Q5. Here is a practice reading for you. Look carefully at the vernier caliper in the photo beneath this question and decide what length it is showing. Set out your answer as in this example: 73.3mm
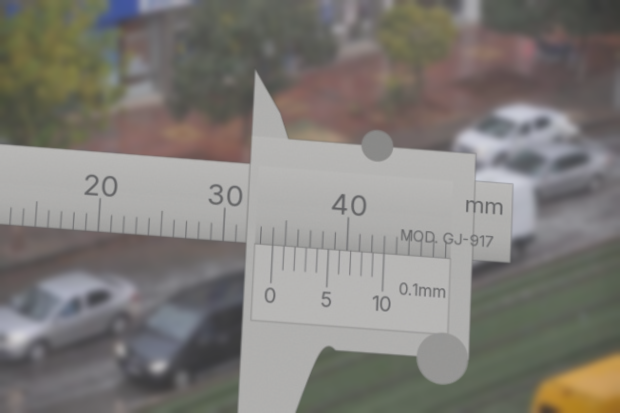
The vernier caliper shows 34.0mm
